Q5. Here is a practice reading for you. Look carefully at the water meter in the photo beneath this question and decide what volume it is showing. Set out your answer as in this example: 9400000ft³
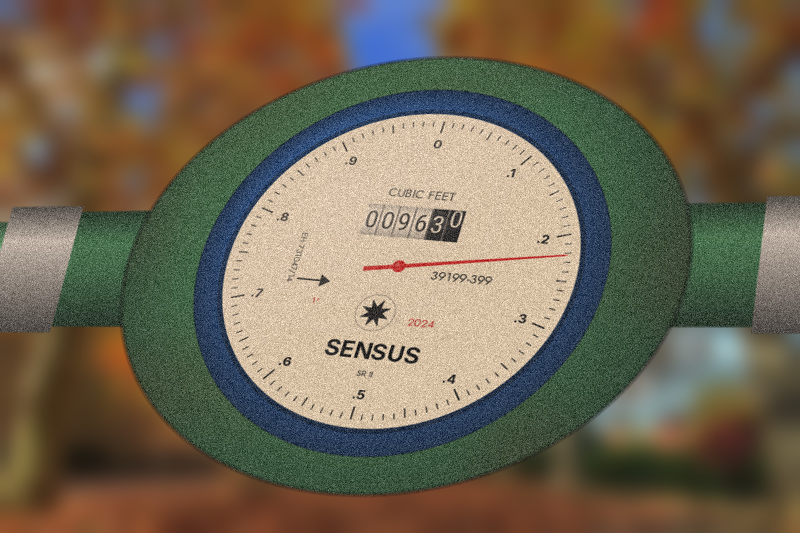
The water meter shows 9630.22ft³
